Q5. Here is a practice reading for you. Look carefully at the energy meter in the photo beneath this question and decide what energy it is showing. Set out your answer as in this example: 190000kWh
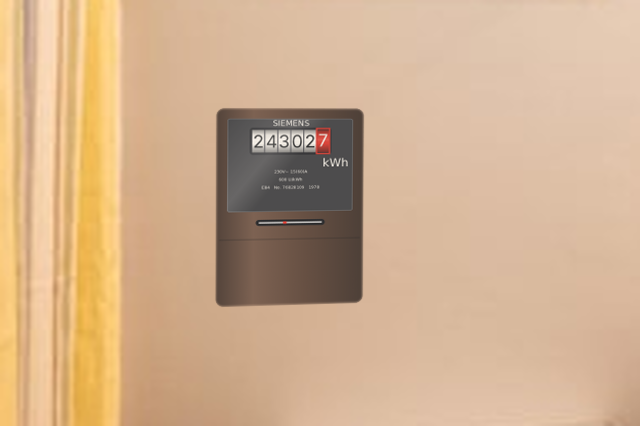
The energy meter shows 24302.7kWh
